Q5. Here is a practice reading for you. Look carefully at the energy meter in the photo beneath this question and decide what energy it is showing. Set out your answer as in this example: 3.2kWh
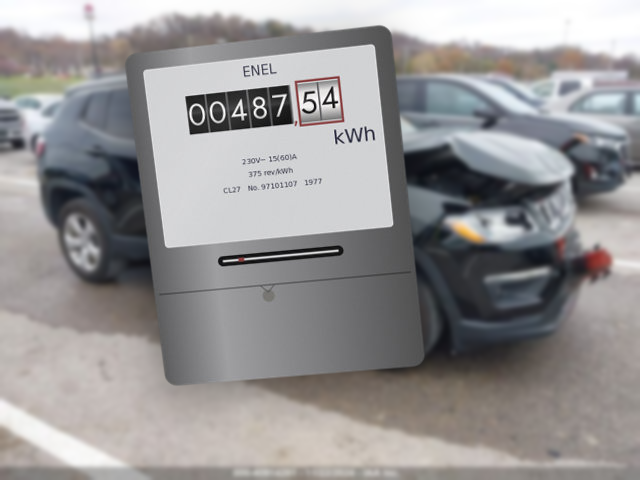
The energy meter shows 487.54kWh
